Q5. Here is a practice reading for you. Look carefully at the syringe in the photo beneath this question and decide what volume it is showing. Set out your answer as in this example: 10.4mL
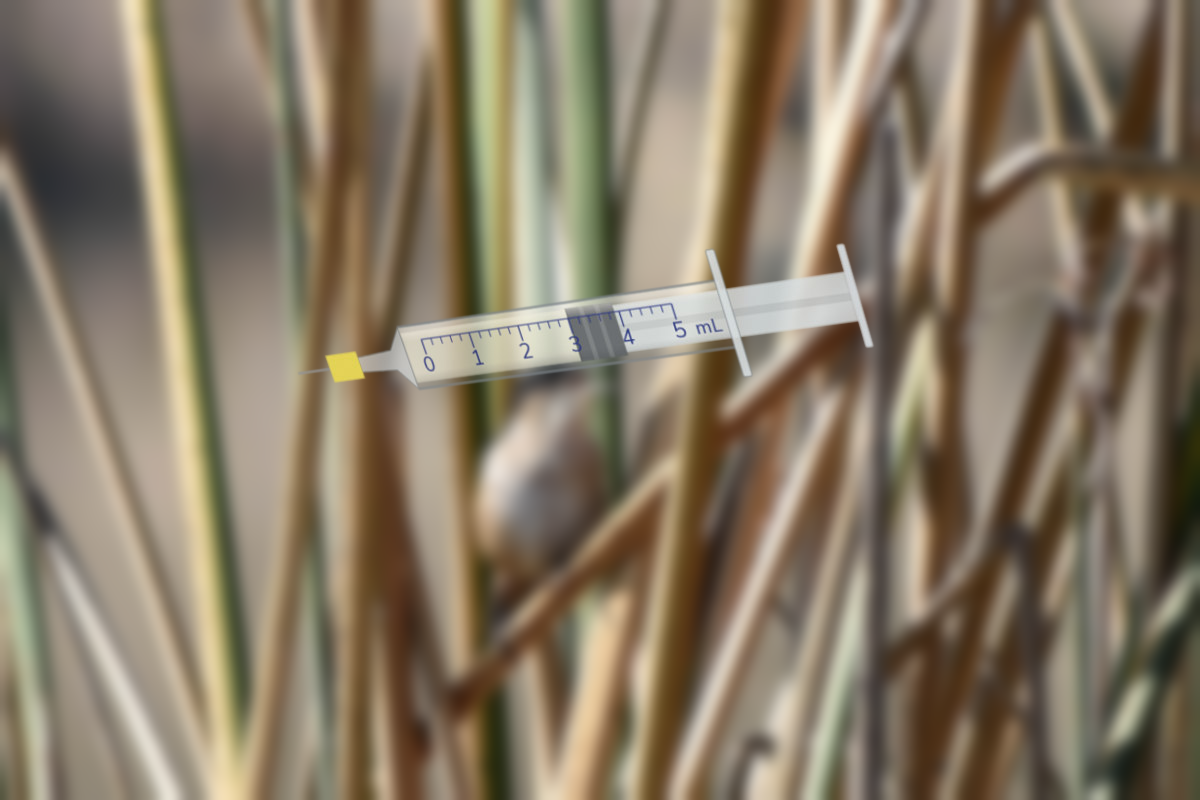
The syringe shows 3mL
